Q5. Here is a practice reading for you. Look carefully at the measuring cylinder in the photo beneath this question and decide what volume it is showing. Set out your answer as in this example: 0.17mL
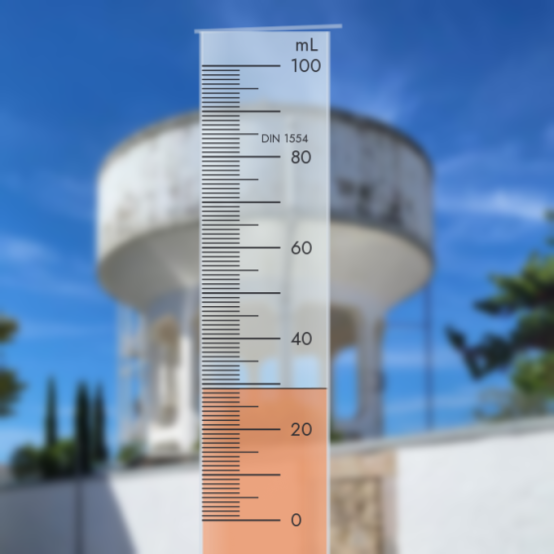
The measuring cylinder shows 29mL
